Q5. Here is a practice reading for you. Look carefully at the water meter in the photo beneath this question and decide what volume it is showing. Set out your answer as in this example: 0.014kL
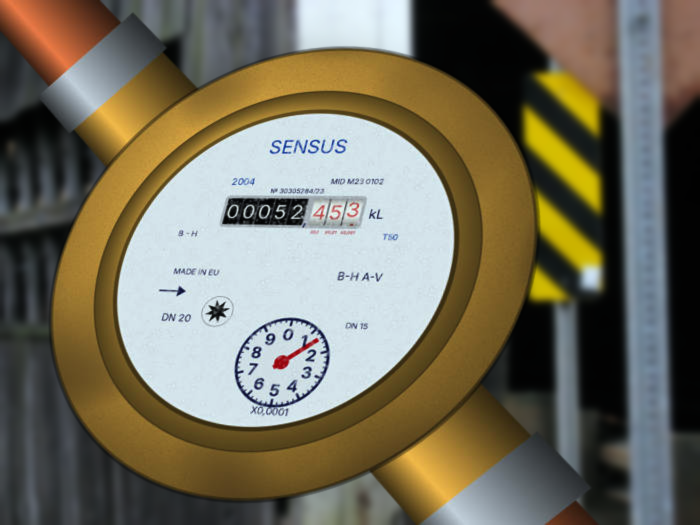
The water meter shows 52.4531kL
